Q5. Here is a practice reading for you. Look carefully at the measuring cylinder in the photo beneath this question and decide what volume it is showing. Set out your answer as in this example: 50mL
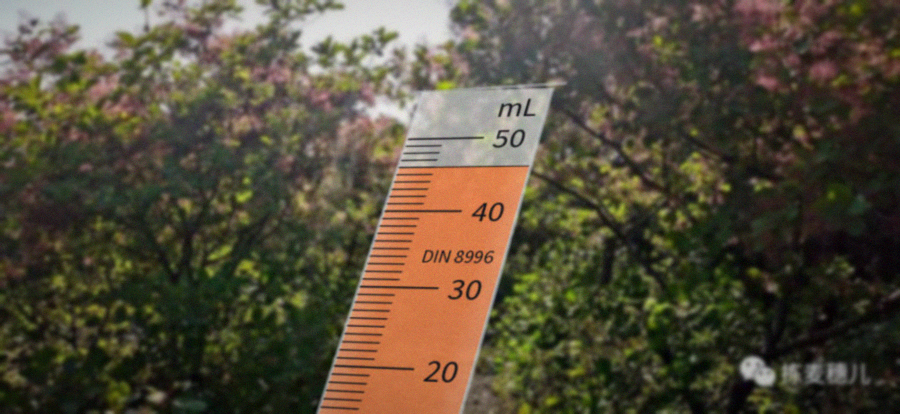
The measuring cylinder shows 46mL
